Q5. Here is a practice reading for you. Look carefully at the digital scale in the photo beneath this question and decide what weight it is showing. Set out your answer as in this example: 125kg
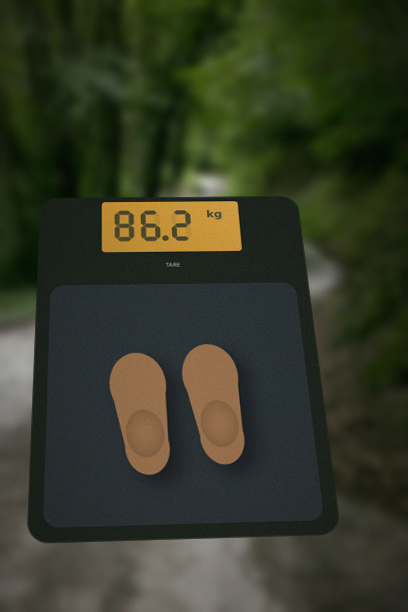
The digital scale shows 86.2kg
